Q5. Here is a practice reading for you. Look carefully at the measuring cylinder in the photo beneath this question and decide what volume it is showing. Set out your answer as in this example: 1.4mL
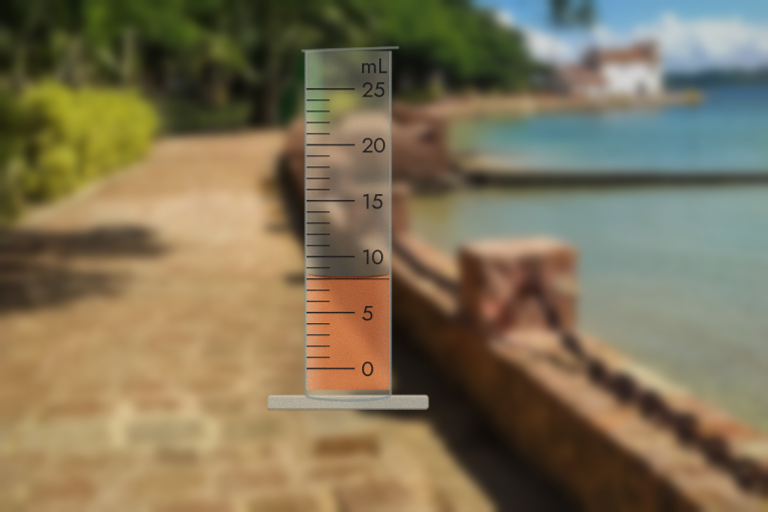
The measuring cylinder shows 8mL
